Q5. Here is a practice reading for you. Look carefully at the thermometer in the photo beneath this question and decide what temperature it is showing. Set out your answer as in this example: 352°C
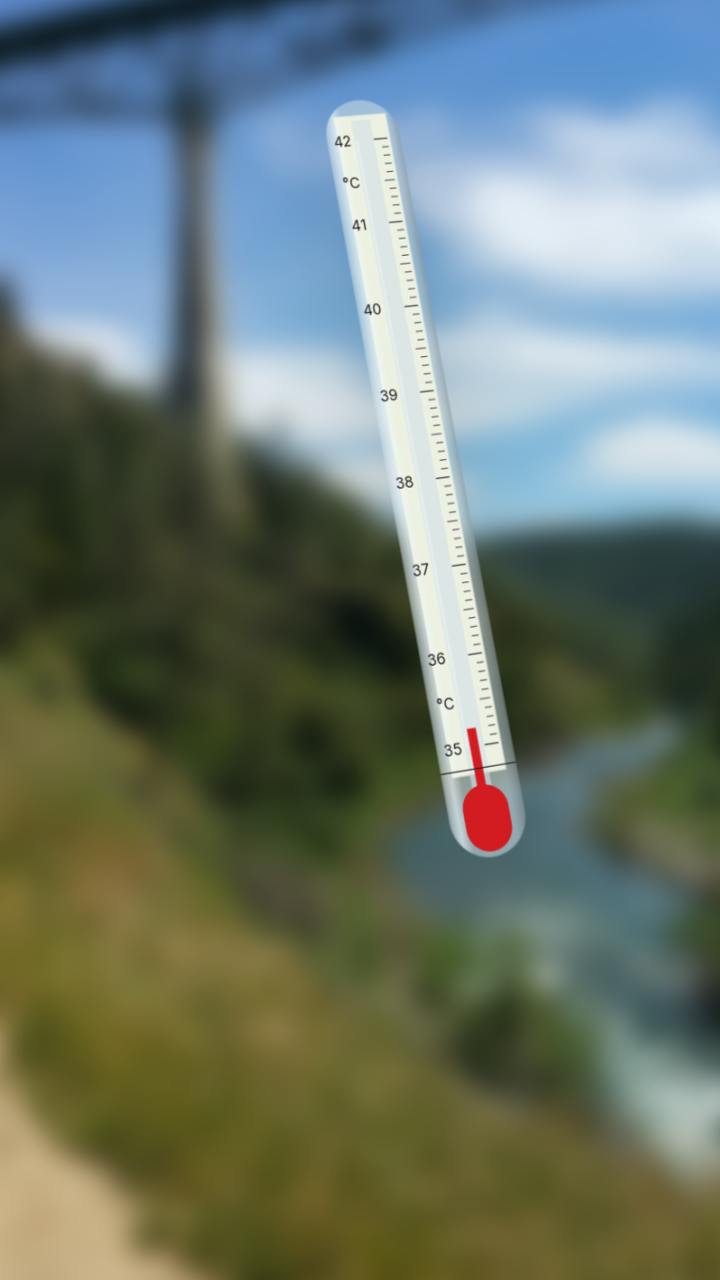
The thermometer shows 35.2°C
